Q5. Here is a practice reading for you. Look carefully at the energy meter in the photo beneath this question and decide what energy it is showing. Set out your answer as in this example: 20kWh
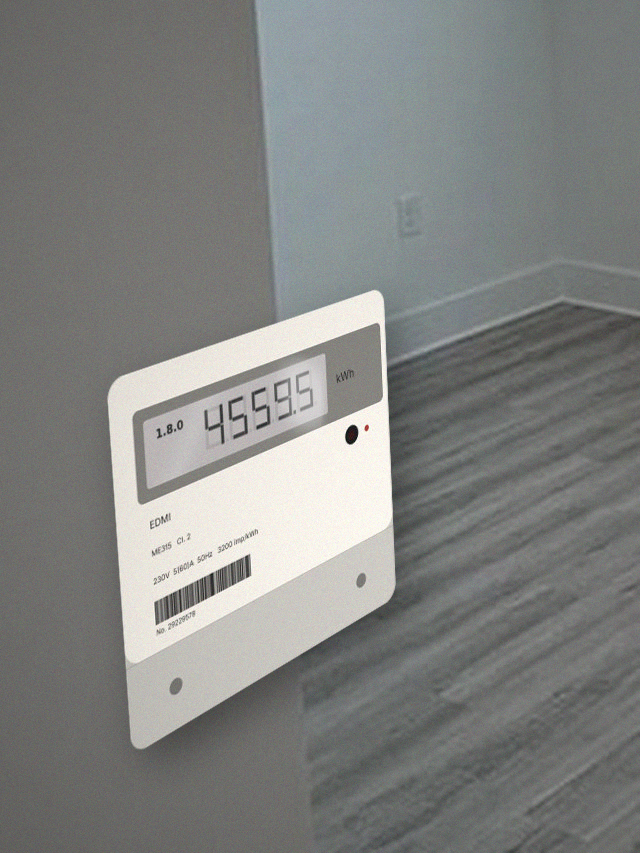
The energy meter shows 4559.5kWh
